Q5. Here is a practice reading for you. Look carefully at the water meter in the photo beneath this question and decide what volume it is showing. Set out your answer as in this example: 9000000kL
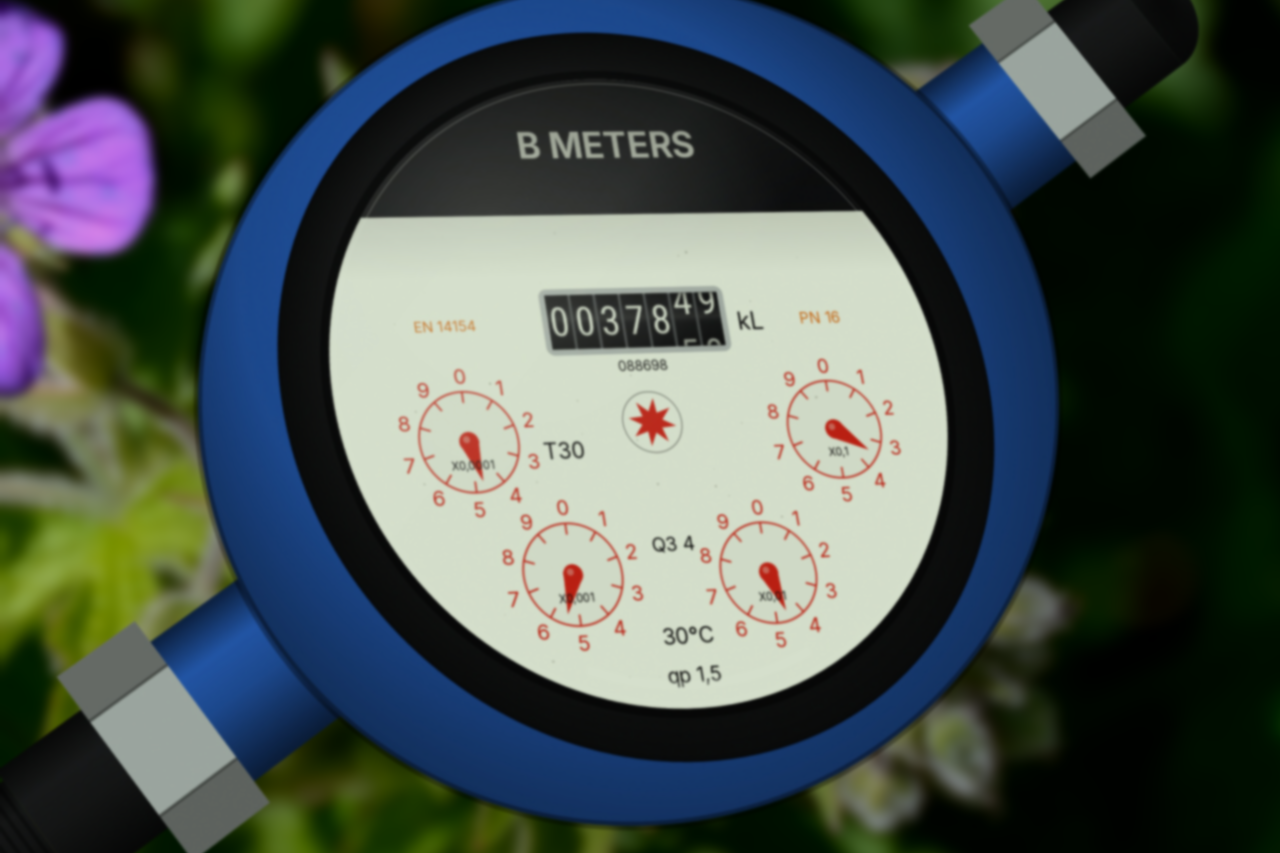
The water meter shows 37849.3454kL
